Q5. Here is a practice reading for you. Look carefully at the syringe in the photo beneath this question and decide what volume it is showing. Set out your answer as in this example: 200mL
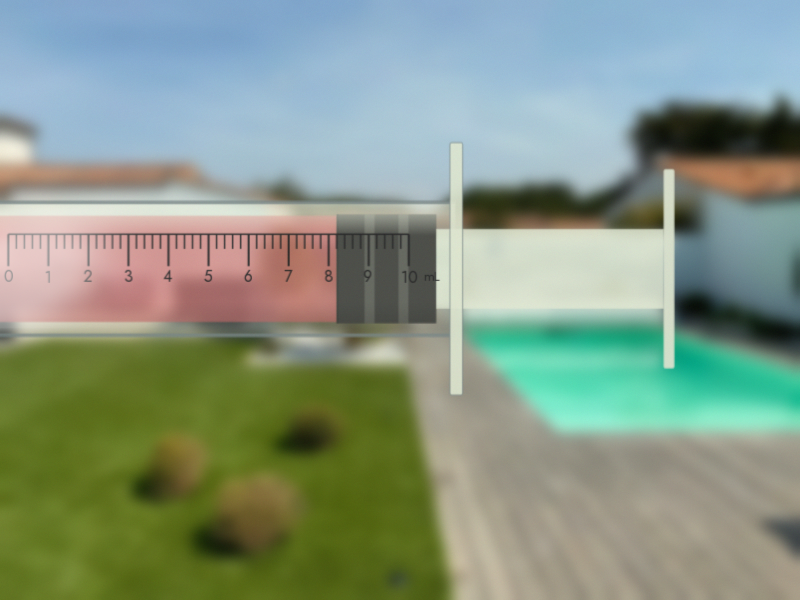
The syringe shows 8.2mL
